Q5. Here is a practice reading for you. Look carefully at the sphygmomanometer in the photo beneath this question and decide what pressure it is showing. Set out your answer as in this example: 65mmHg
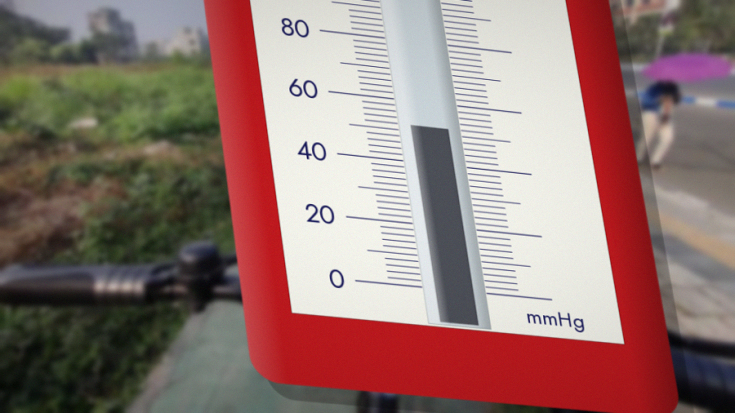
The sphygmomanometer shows 52mmHg
